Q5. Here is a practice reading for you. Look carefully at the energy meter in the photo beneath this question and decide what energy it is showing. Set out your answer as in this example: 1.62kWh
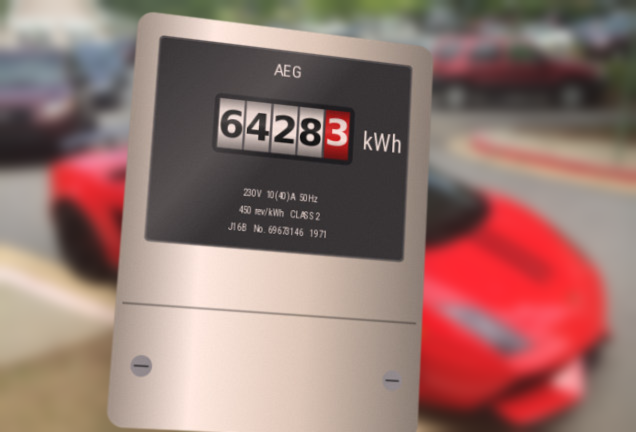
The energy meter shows 6428.3kWh
